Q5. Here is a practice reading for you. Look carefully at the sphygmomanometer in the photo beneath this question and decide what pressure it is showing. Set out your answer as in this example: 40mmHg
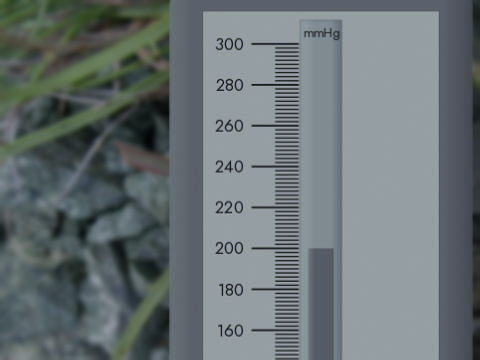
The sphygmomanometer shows 200mmHg
